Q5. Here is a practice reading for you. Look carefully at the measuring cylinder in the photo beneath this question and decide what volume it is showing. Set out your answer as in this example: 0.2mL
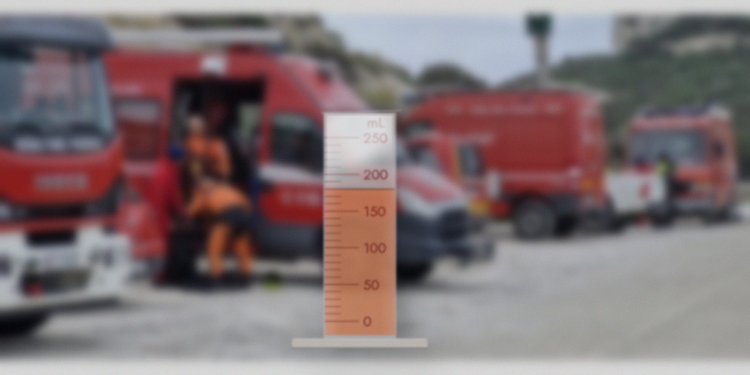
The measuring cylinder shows 180mL
